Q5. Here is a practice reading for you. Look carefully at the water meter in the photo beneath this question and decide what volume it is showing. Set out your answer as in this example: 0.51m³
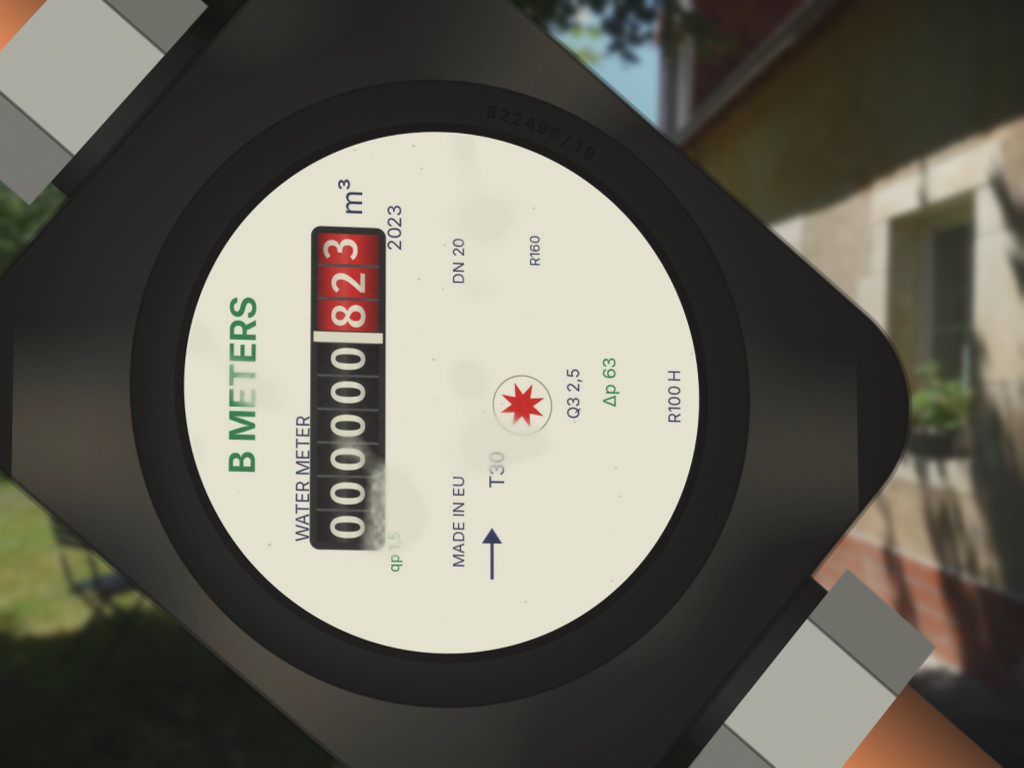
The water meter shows 0.823m³
